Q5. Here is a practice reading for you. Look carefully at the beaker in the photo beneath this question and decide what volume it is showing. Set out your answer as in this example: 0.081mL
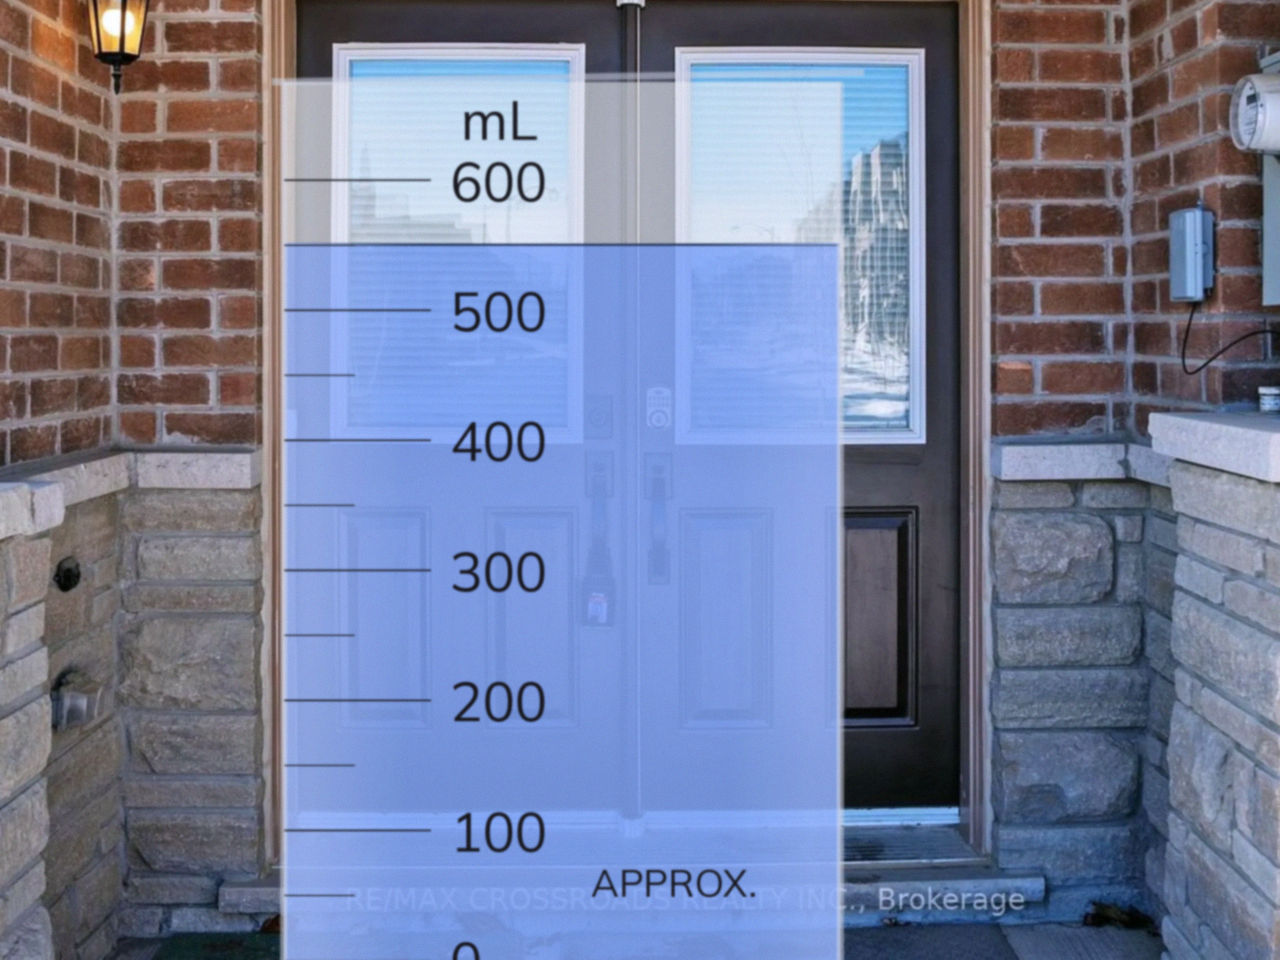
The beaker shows 550mL
